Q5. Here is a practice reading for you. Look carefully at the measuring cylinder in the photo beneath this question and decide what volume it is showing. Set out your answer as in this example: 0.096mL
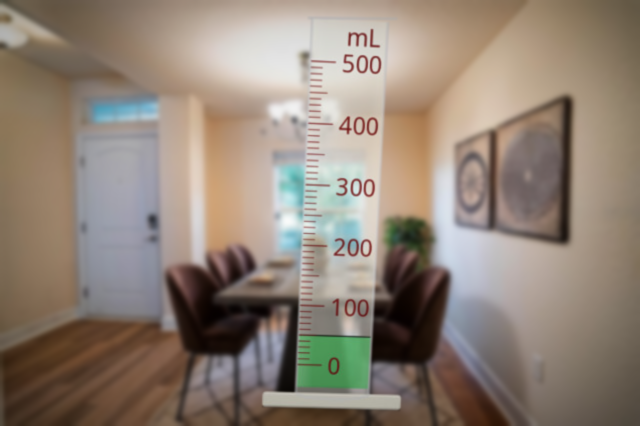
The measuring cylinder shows 50mL
